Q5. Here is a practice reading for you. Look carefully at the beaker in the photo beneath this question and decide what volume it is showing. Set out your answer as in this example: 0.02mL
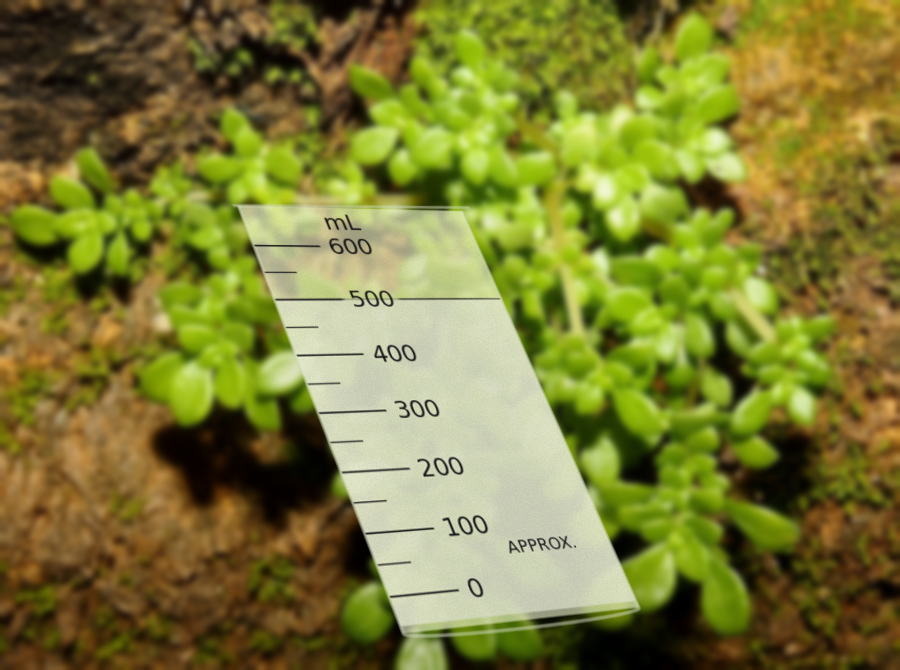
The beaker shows 500mL
